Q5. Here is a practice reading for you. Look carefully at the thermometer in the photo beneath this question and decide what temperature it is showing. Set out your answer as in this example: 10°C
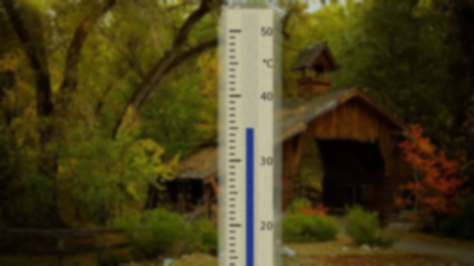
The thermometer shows 35°C
